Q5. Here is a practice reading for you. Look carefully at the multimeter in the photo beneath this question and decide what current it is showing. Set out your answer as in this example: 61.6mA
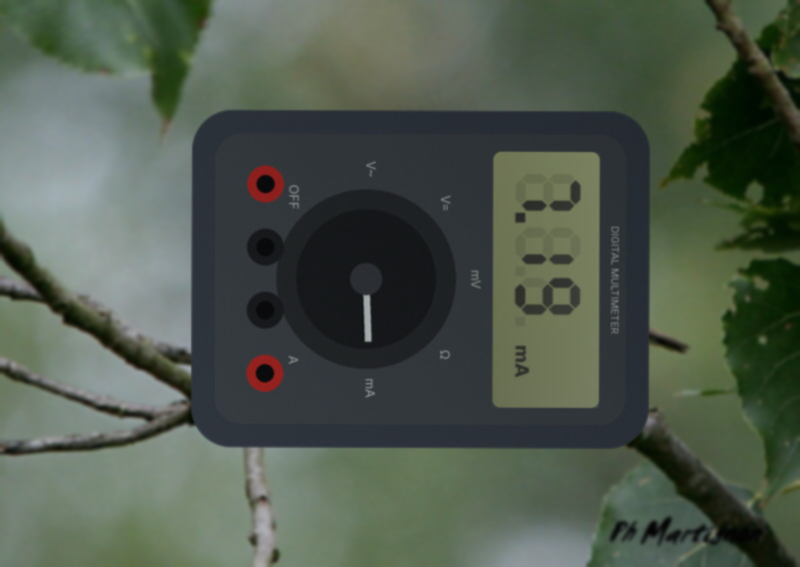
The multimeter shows 7.19mA
